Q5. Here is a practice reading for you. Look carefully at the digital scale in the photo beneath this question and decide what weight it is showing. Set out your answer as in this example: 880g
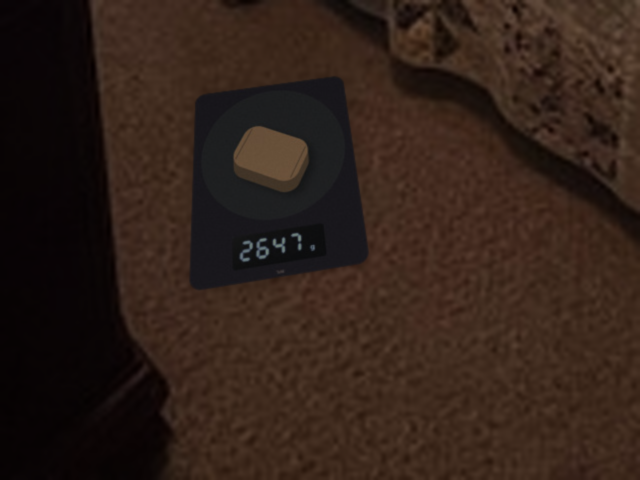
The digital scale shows 2647g
